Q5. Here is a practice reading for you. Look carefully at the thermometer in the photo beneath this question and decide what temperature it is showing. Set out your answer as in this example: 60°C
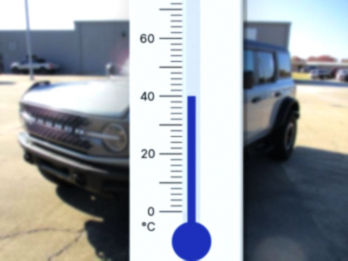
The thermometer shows 40°C
